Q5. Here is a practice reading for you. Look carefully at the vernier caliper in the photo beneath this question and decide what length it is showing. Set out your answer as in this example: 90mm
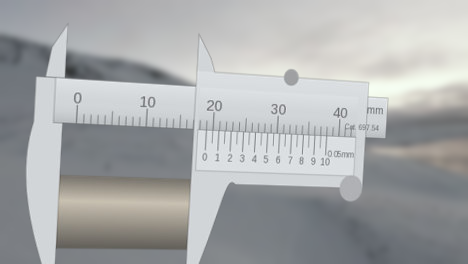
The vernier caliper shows 19.0mm
